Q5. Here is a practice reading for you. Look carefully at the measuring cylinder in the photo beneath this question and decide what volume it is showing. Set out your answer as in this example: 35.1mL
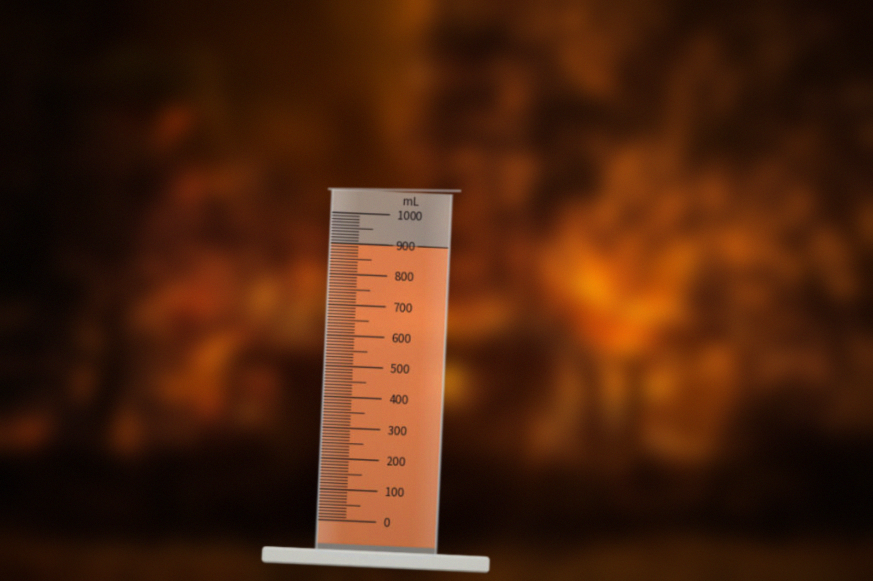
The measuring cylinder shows 900mL
